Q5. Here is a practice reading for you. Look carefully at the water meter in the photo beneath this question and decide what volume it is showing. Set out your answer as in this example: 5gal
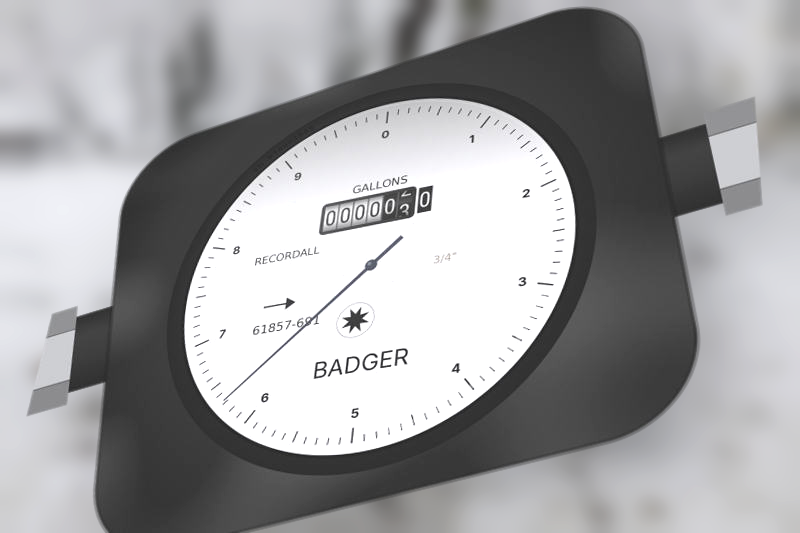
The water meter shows 26.3gal
